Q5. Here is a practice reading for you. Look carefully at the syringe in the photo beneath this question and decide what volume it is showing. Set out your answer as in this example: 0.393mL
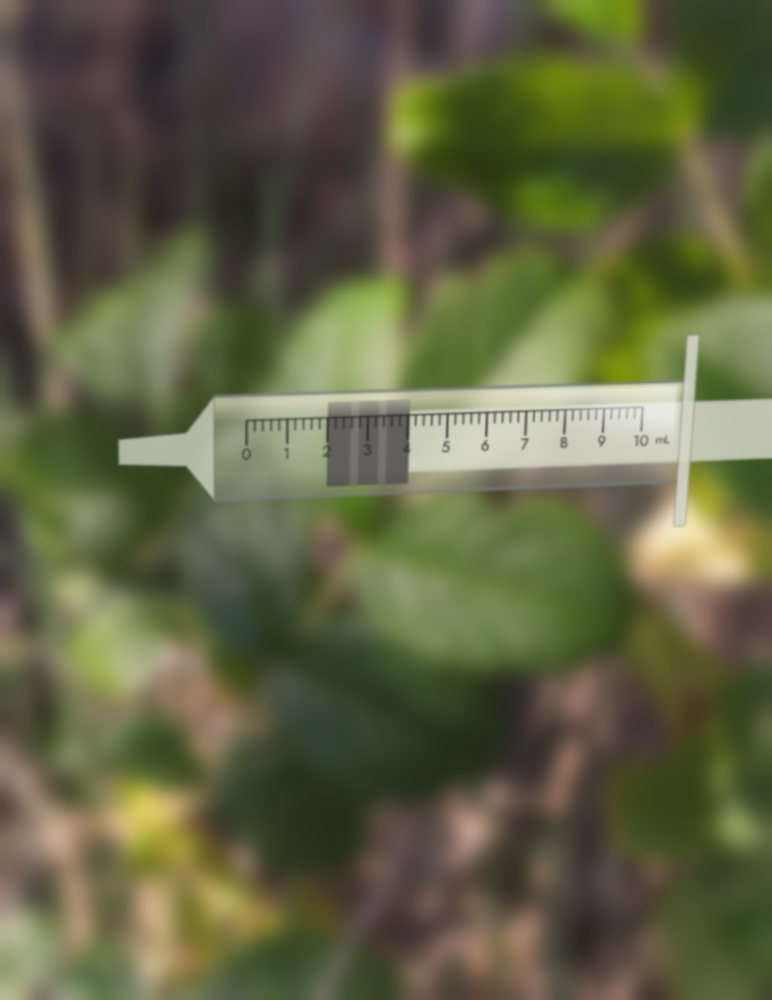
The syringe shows 2mL
